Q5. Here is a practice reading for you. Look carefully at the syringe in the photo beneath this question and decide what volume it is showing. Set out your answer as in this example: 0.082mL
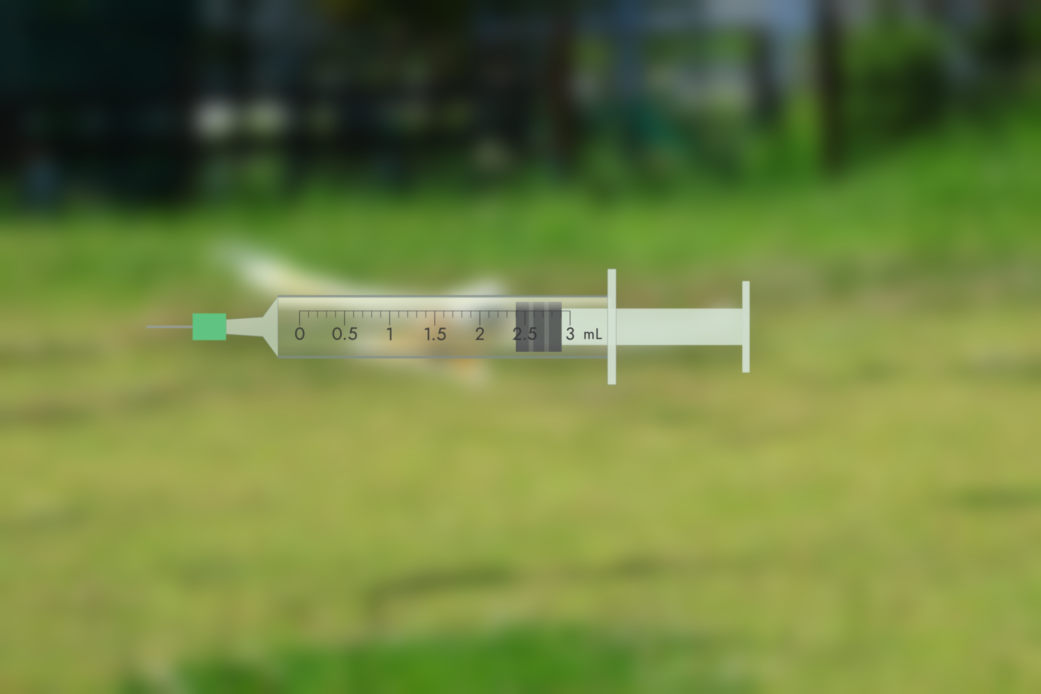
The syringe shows 2.4mL
